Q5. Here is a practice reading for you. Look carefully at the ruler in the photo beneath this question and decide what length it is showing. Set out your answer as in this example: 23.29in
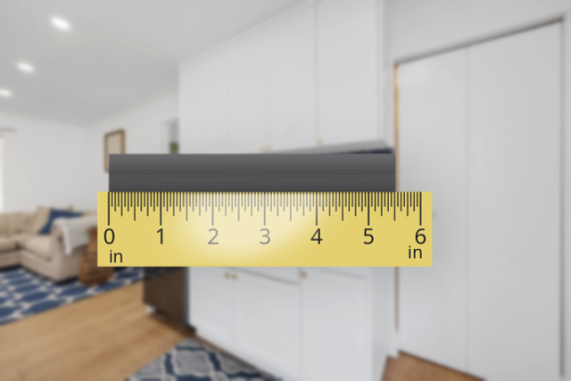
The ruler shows 5.5in
